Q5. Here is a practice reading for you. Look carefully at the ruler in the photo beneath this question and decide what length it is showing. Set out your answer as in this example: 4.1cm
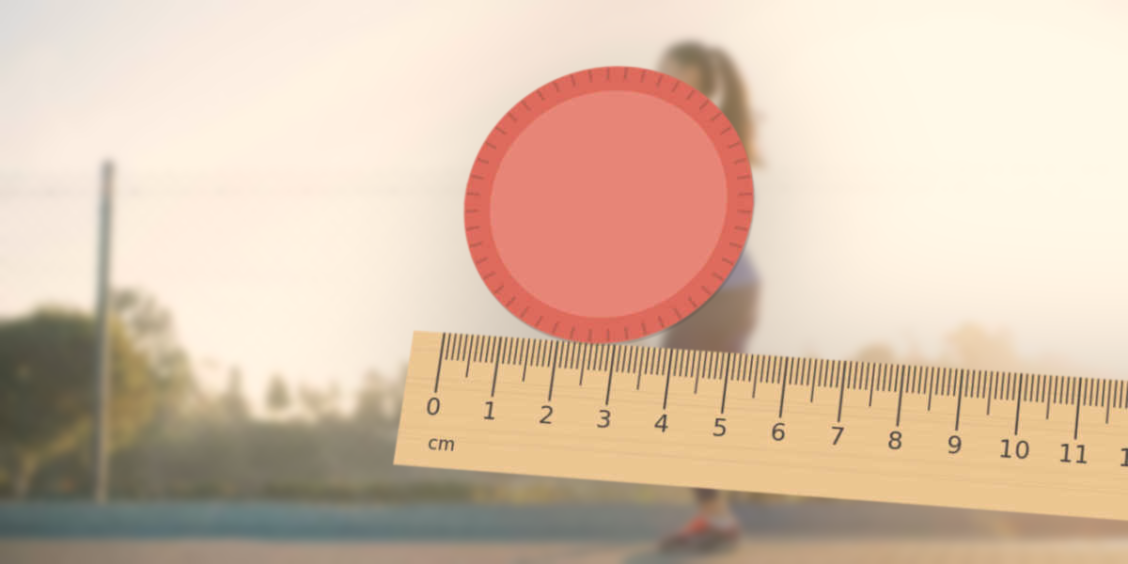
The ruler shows 5.1cm
